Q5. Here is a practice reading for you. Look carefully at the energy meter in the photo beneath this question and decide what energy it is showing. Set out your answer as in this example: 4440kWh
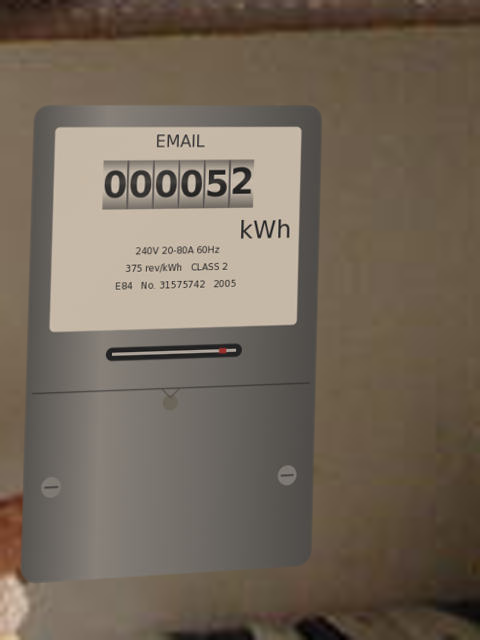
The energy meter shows 52kWh
